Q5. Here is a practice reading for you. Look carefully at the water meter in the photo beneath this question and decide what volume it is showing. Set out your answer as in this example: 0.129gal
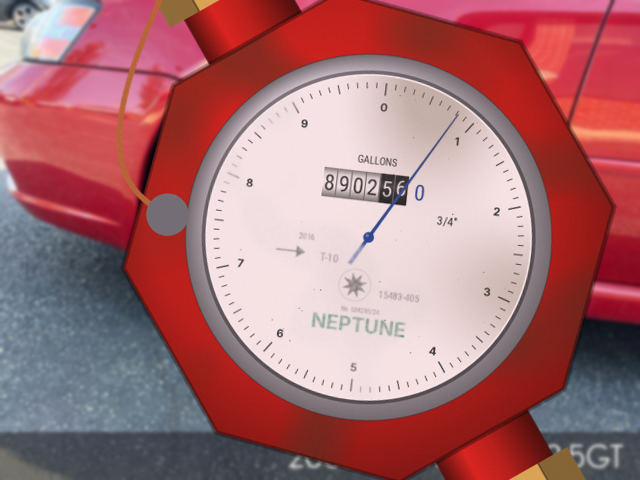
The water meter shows 8902560.8gal
